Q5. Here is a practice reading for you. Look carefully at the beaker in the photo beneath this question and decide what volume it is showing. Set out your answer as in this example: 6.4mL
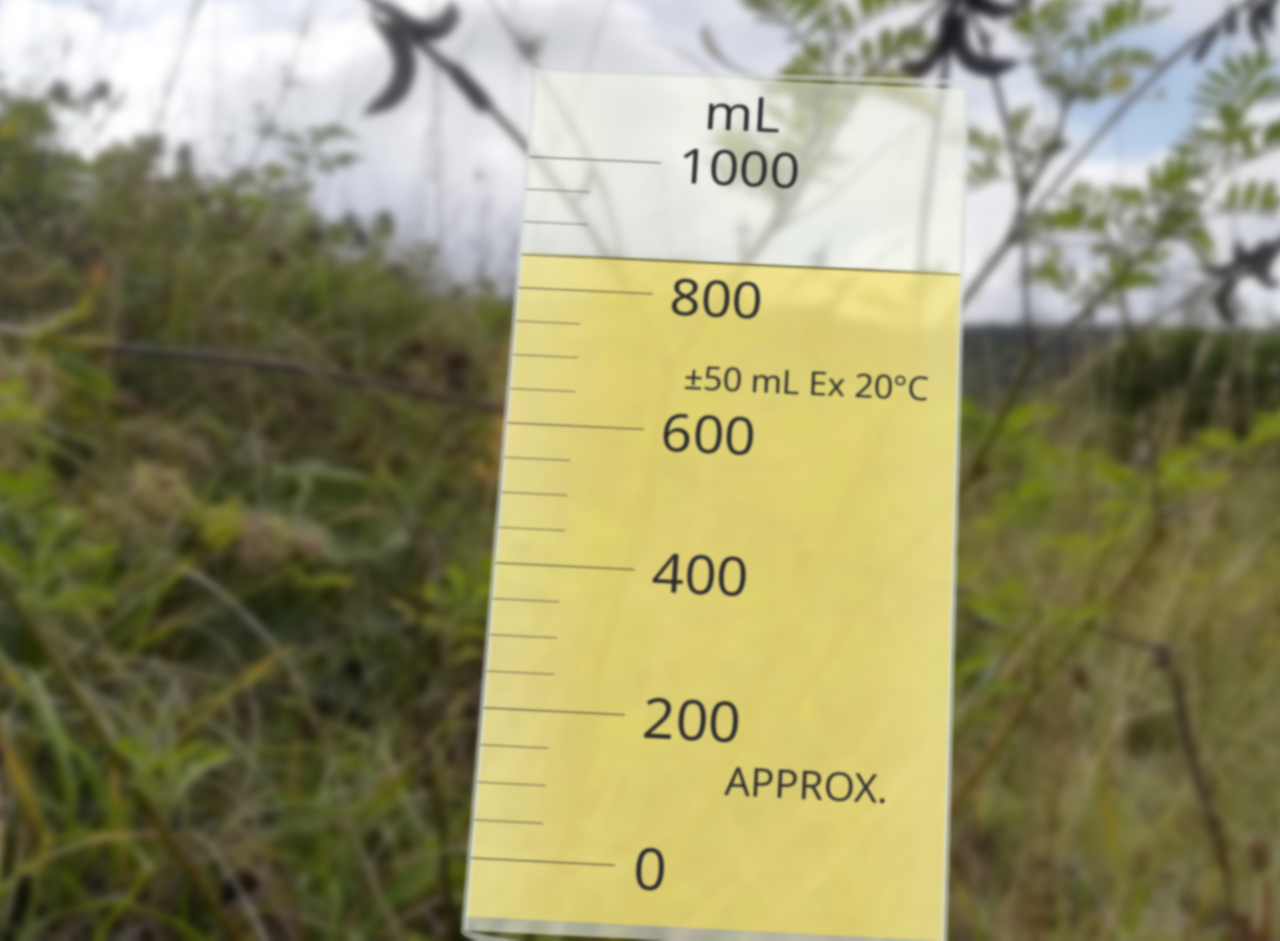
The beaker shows 850mL
